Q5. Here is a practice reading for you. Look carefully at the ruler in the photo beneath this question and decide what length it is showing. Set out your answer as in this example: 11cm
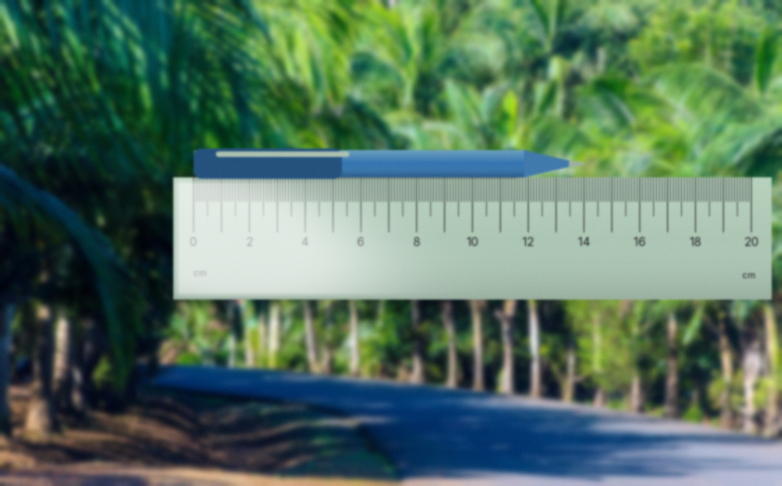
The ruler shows 14cm
